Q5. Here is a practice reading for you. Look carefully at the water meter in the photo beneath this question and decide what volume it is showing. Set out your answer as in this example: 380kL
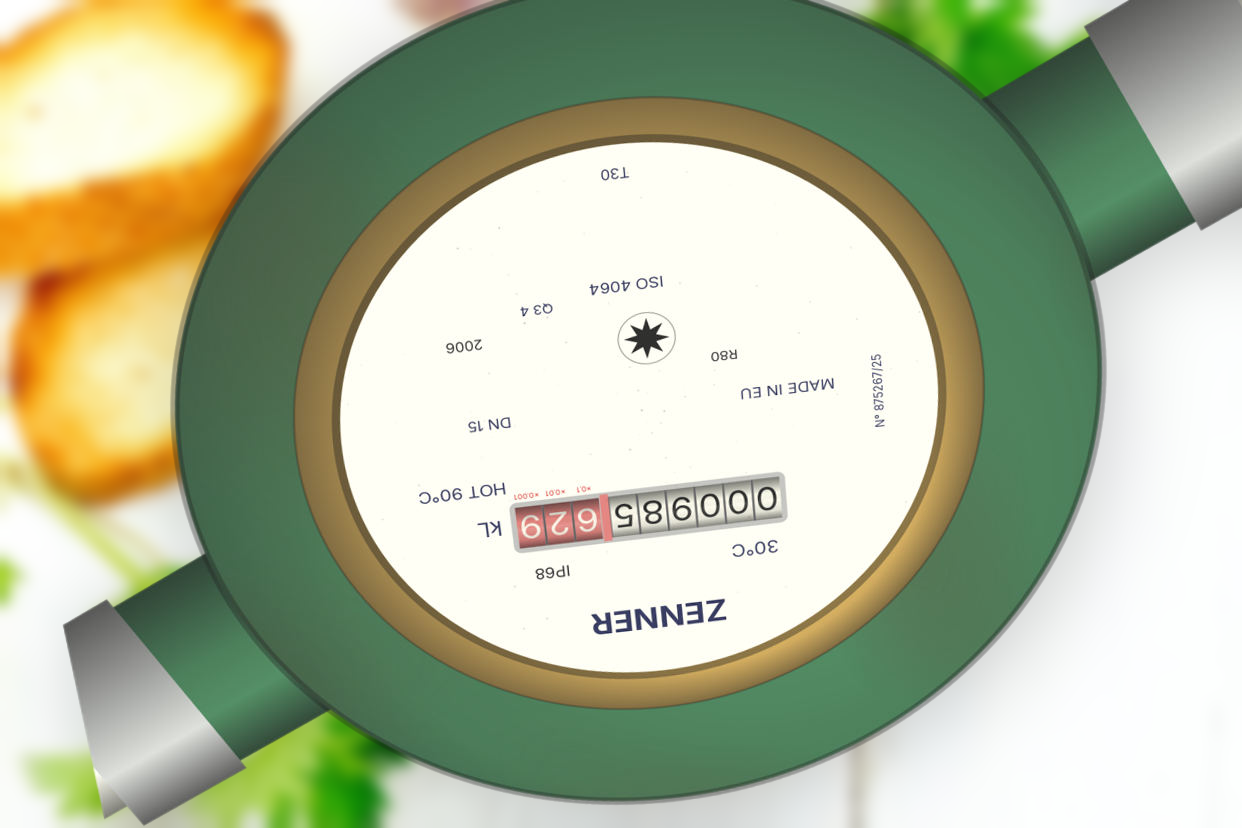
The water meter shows 985.629kL
